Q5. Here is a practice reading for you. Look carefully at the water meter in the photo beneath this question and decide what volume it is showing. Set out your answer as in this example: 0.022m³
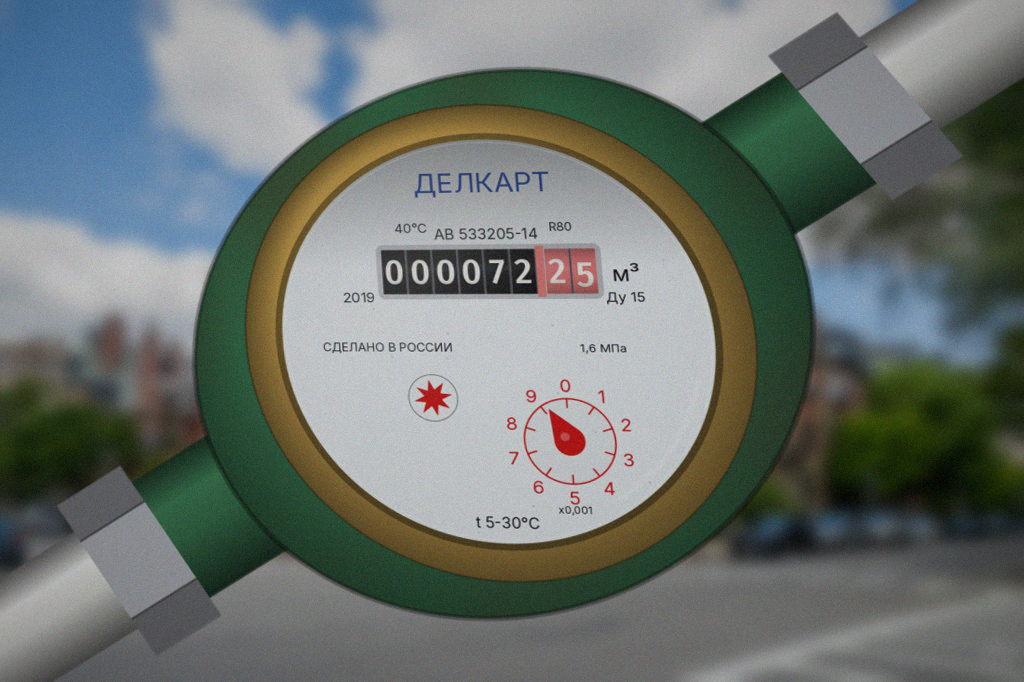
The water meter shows 72.249m³
